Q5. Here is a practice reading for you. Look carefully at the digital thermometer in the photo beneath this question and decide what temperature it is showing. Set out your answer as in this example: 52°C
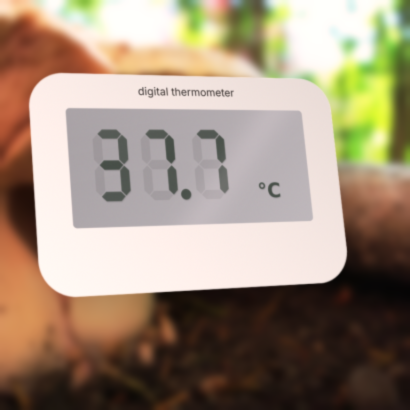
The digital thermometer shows 37.7°C
